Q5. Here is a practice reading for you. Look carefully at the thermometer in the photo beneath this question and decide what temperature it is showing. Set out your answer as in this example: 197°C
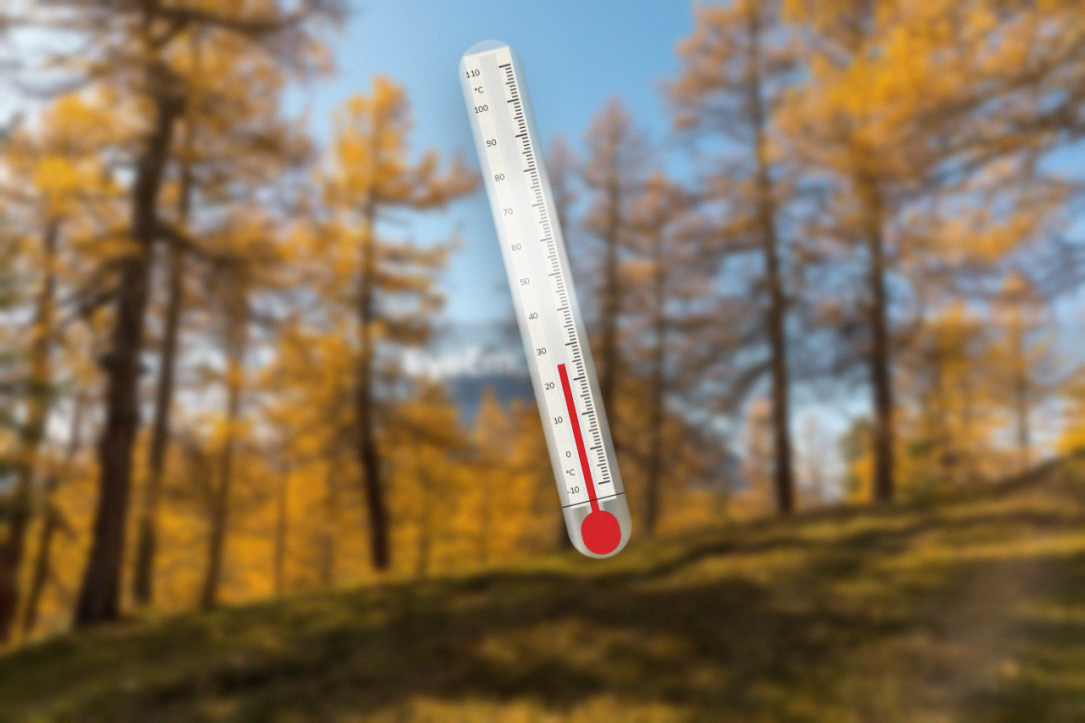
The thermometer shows 25°C
